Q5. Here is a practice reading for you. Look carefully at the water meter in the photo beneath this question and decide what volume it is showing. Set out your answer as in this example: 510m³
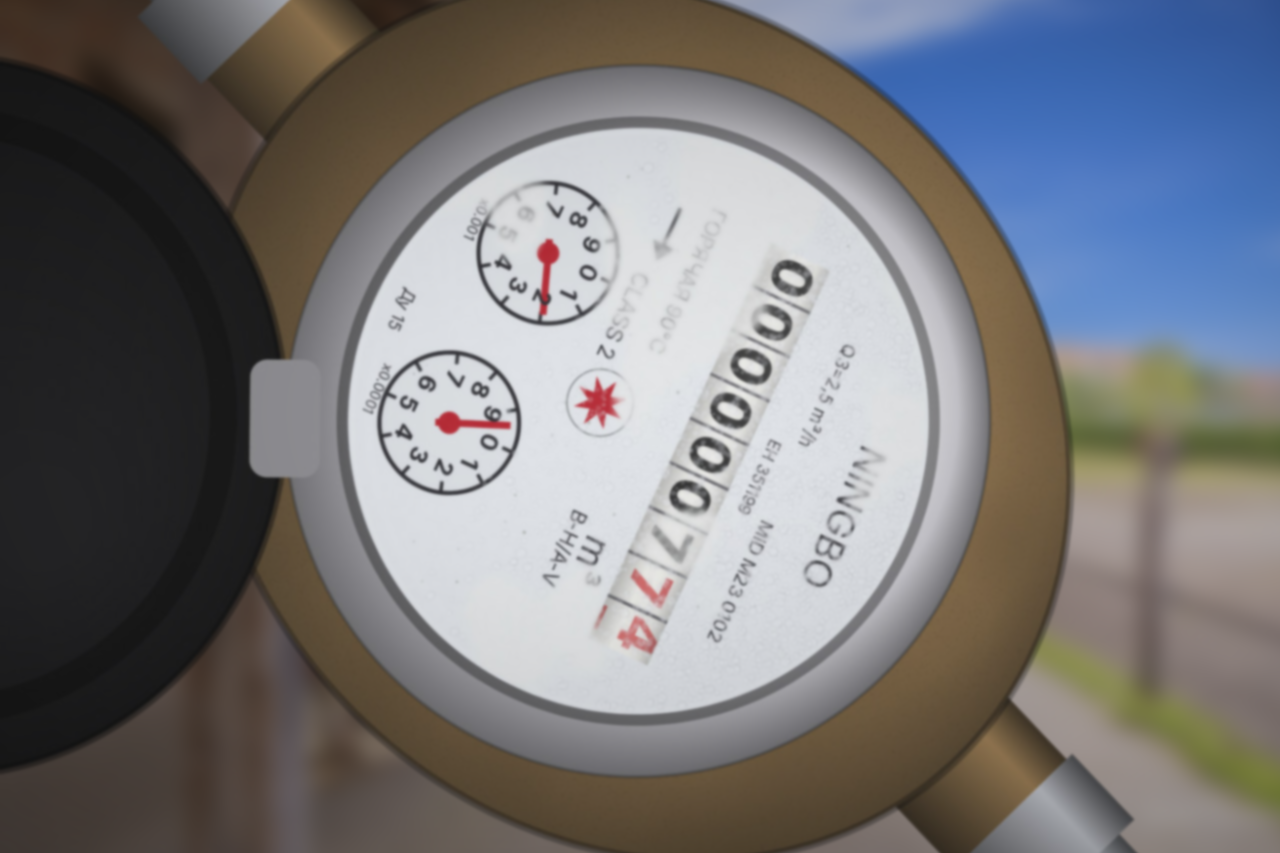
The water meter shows 7.7419m³
